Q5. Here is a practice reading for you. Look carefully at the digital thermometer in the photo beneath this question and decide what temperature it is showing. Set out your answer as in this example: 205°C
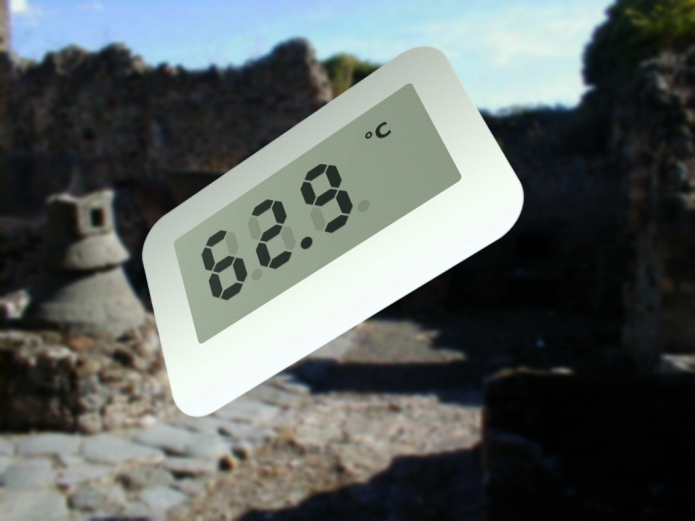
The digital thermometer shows 62.9°C
